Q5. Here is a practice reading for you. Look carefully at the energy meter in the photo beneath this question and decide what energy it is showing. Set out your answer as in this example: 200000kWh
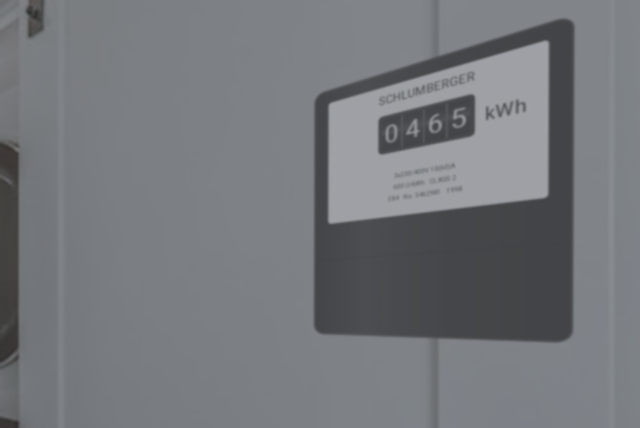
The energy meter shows 465kWh
